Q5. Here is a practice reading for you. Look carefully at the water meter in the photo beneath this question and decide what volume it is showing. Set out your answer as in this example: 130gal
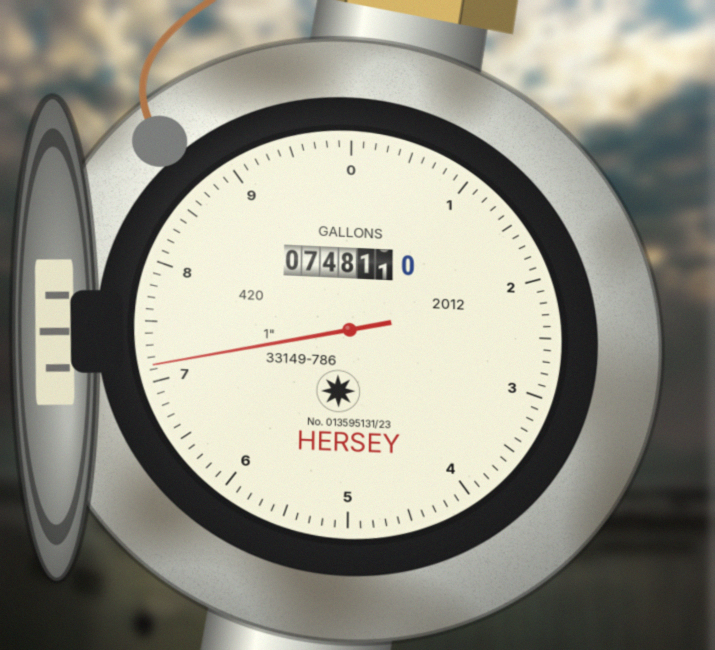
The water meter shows 748107.1gal
